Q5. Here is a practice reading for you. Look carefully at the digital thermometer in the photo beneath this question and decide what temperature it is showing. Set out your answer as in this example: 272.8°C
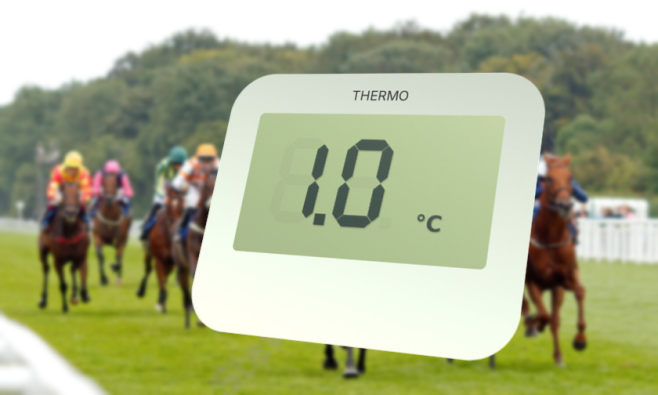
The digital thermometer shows 1.0°C
